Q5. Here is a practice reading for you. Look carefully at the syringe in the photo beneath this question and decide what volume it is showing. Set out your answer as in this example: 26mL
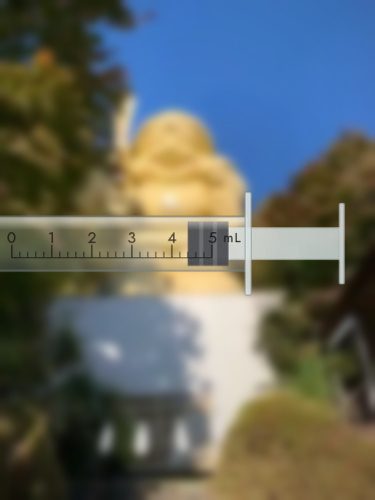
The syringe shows 4.4mL
